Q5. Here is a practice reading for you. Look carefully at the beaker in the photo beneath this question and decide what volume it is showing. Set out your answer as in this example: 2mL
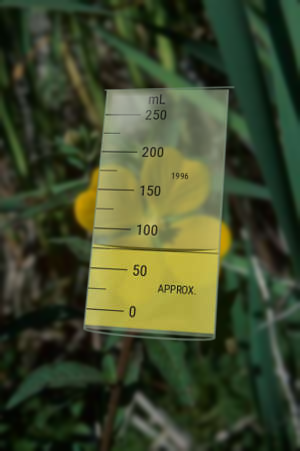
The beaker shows 75mL
